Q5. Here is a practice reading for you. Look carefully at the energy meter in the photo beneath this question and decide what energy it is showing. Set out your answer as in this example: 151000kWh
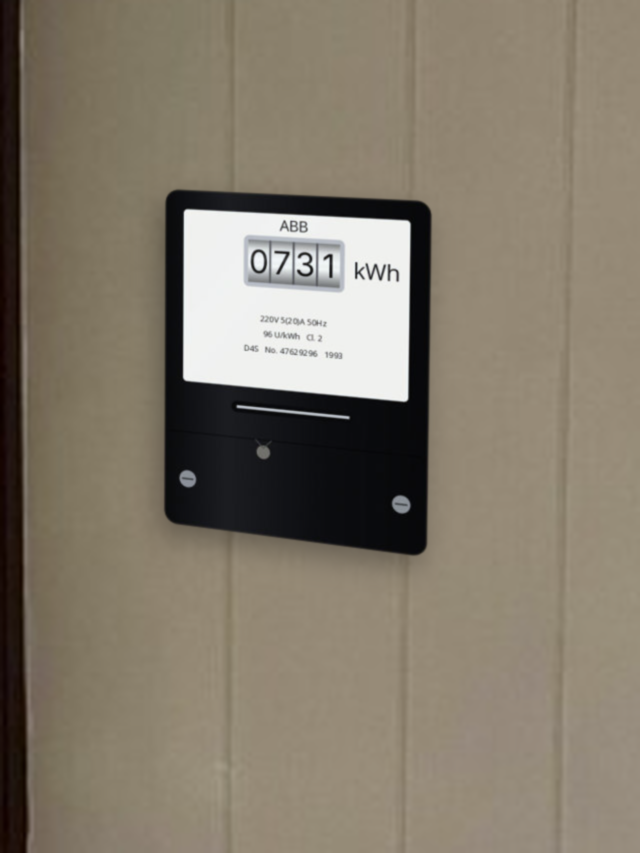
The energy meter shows 731kWh
